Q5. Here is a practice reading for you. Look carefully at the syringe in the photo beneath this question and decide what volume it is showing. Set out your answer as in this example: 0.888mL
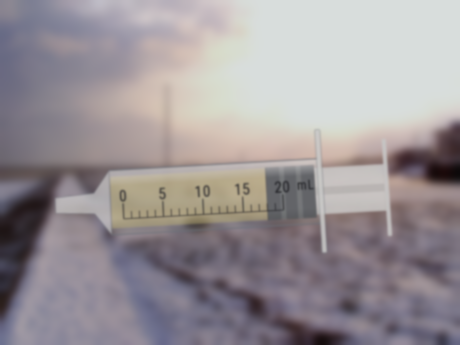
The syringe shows 18mL
